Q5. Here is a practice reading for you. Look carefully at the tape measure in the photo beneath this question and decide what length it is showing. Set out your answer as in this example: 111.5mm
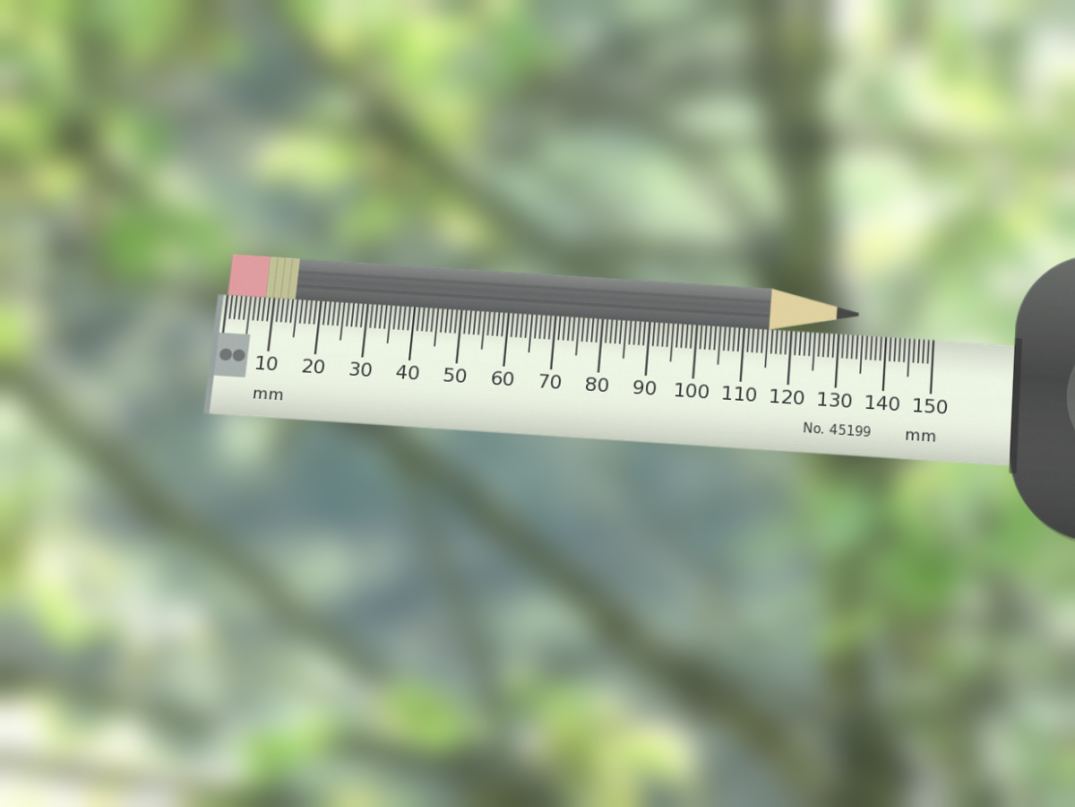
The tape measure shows 134mm
